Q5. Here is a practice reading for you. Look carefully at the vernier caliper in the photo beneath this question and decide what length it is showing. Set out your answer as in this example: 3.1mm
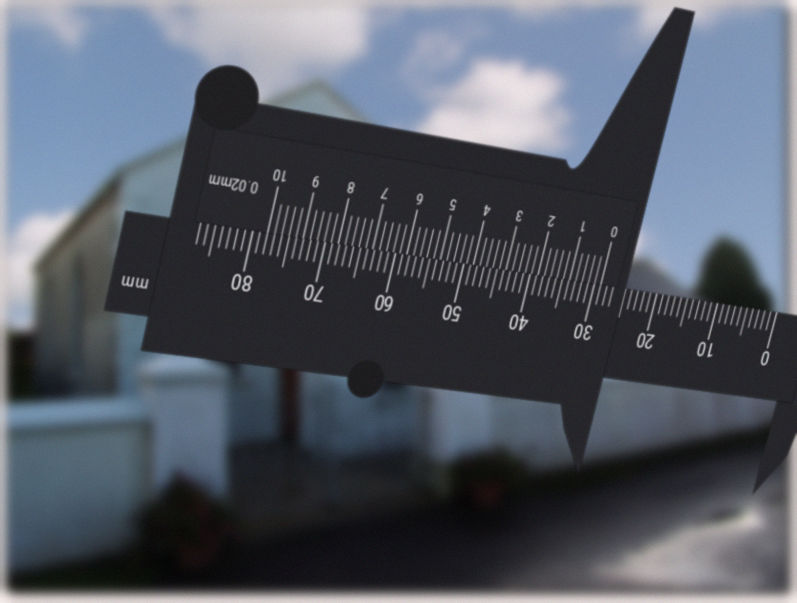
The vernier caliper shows 29.0mm
